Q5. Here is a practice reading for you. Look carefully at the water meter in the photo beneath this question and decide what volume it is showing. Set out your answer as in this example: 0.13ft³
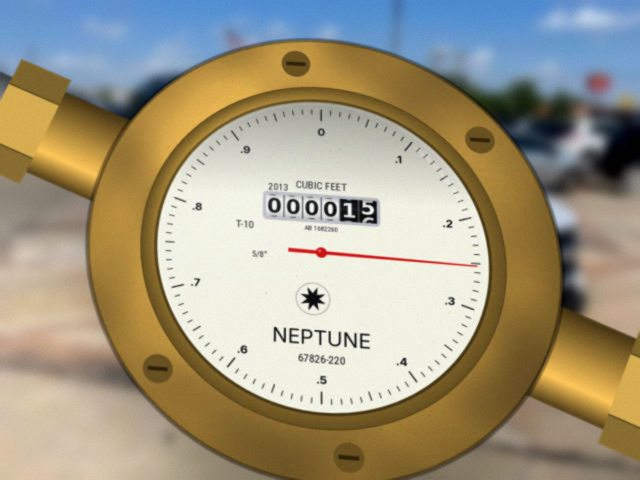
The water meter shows 15.25ft³
